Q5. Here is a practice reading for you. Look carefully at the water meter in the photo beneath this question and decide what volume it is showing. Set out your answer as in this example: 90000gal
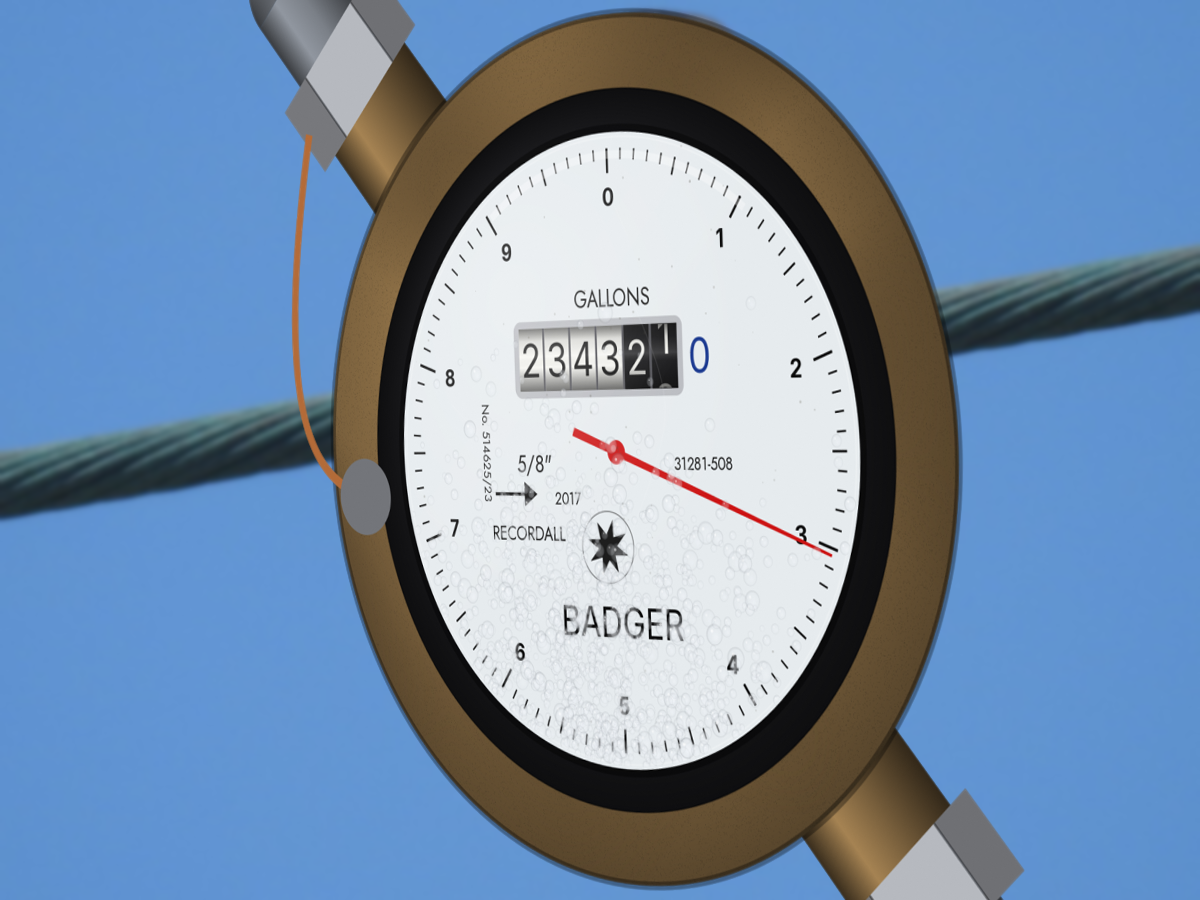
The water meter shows 2343213.0gal
